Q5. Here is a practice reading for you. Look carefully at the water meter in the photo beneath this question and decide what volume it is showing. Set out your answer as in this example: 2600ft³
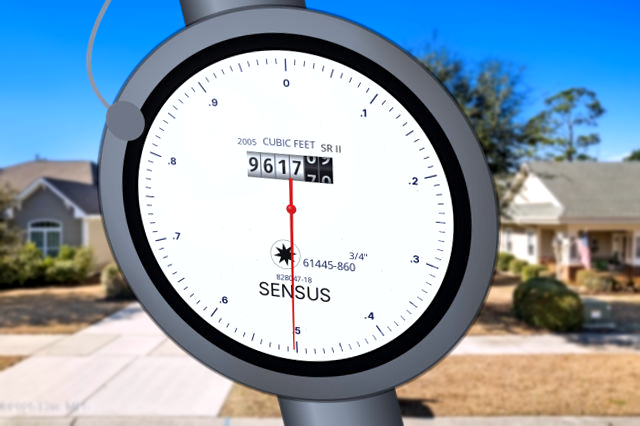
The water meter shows 961769.50ft³
